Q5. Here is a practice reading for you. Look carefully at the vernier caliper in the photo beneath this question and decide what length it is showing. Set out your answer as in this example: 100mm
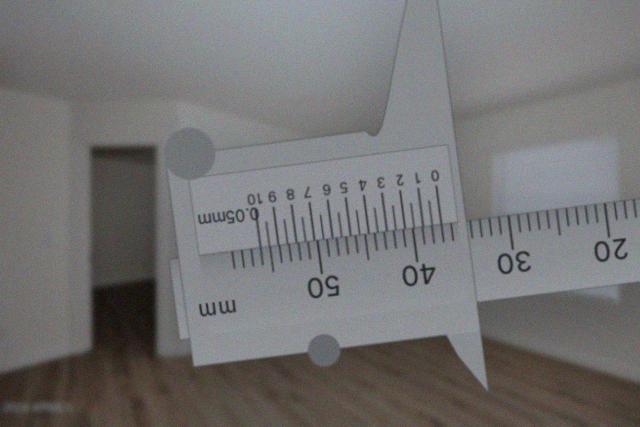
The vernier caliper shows 37.0mm
